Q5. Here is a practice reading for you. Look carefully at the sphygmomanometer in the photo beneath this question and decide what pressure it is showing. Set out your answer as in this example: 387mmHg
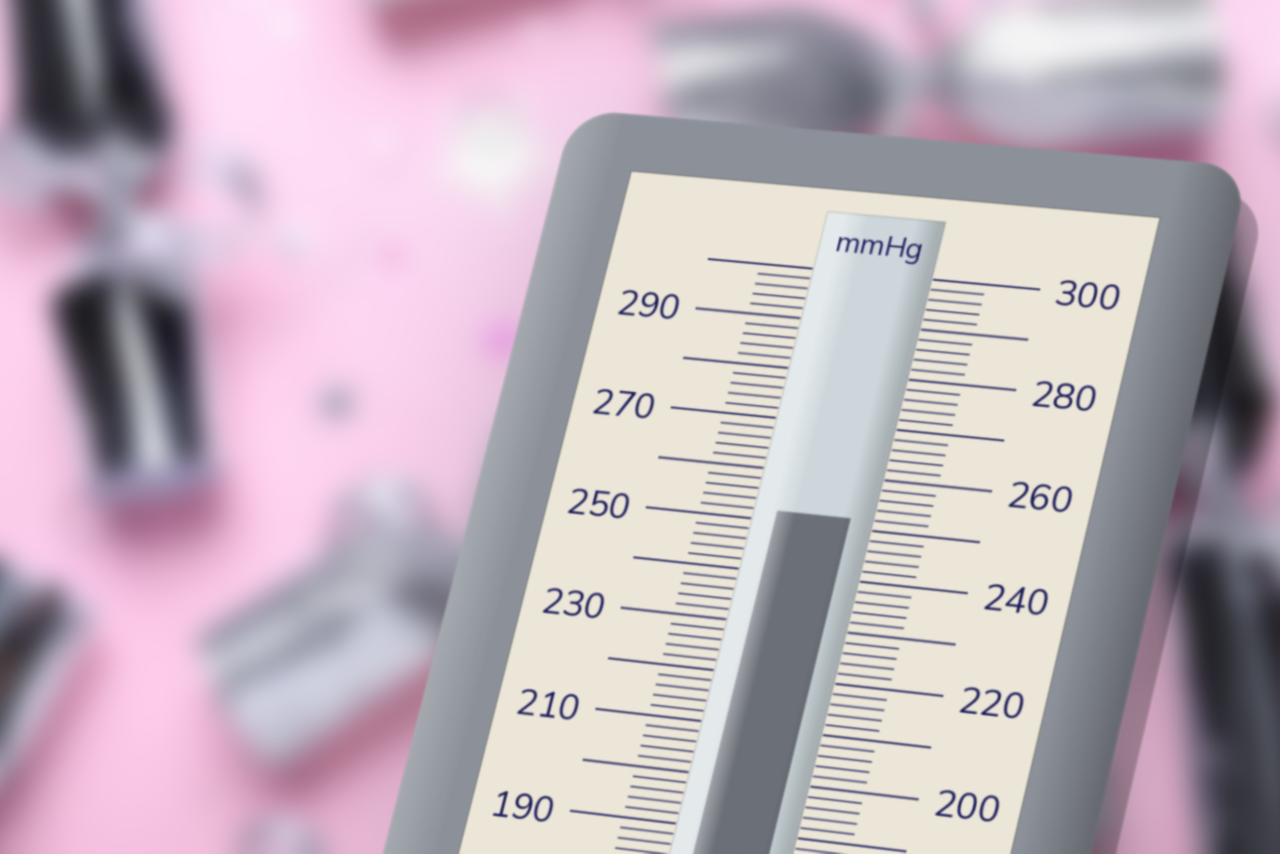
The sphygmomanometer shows 252mmHg
